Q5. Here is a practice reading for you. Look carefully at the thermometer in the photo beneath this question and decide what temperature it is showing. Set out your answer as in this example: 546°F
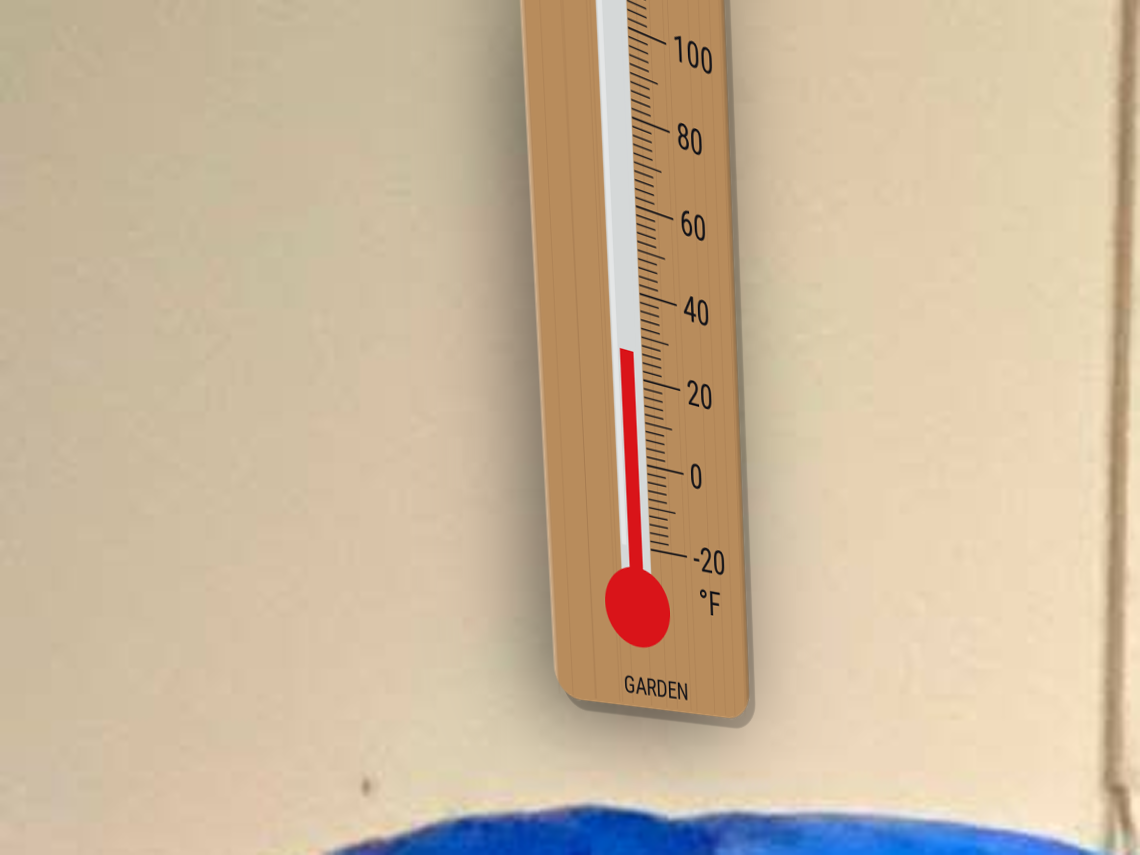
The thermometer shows 26°F
